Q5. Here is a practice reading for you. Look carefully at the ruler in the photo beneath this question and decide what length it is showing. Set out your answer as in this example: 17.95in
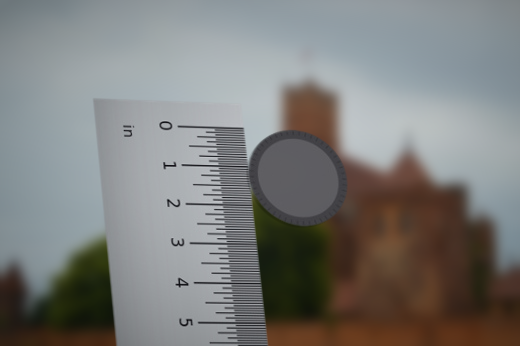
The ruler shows 2.5in
